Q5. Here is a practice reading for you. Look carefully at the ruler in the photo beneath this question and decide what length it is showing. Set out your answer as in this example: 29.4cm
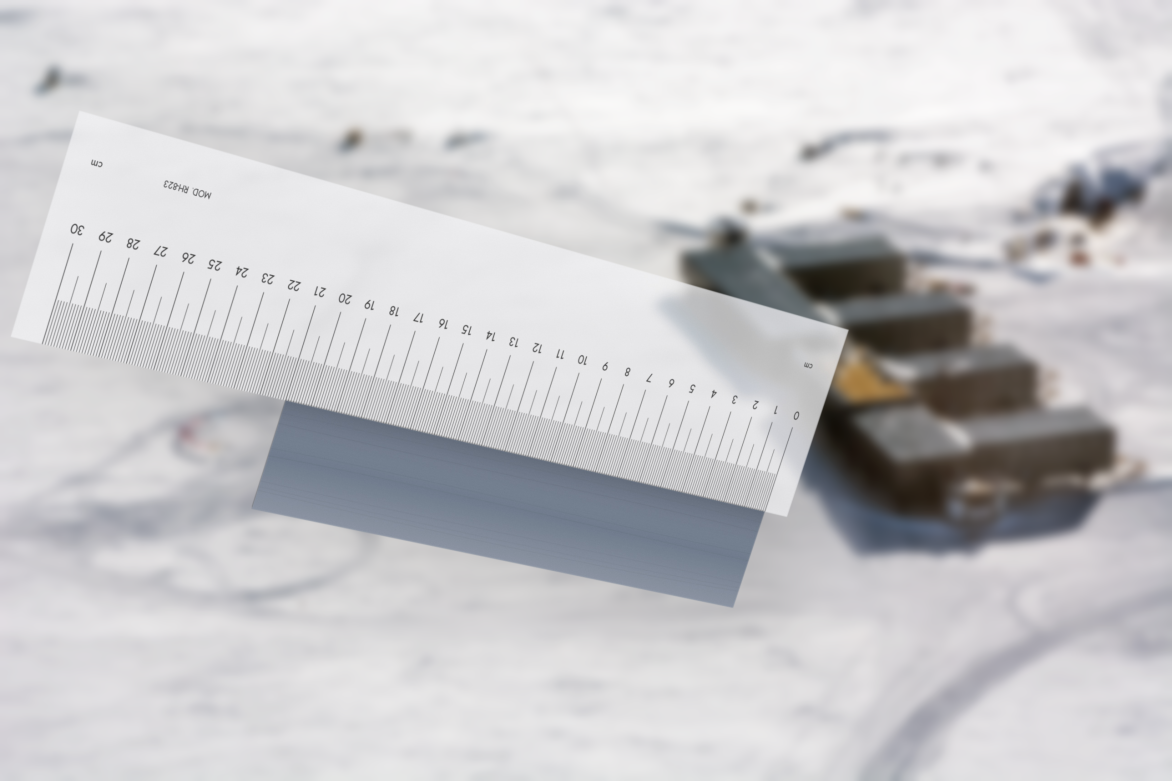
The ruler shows 21cm
